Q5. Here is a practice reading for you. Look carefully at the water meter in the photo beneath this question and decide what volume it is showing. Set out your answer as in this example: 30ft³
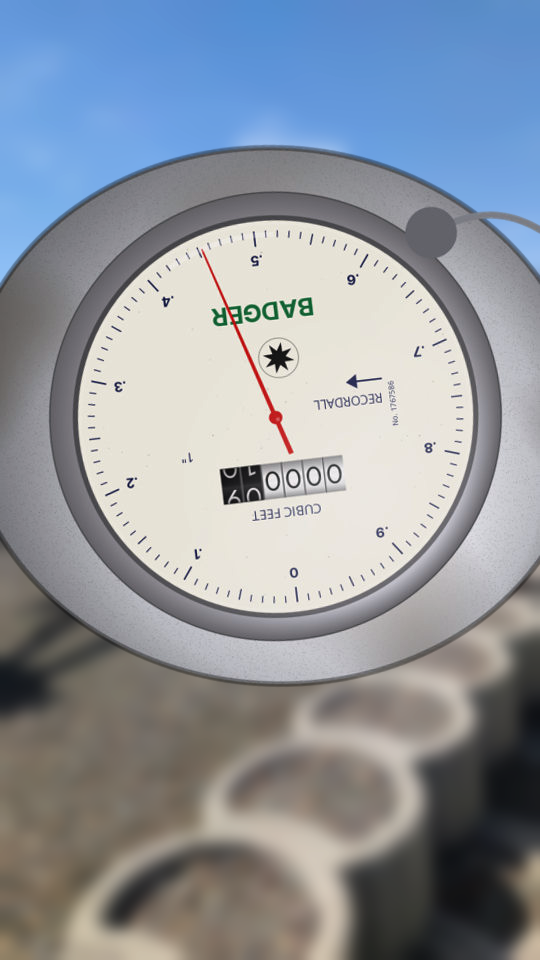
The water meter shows 9.45ft³
